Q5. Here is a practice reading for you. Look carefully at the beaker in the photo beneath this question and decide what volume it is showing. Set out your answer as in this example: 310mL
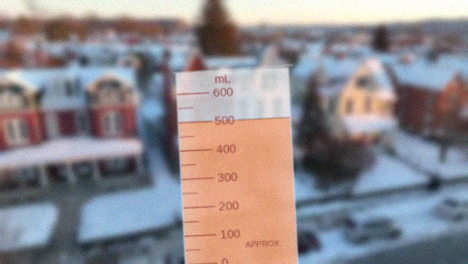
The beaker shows 500mL
